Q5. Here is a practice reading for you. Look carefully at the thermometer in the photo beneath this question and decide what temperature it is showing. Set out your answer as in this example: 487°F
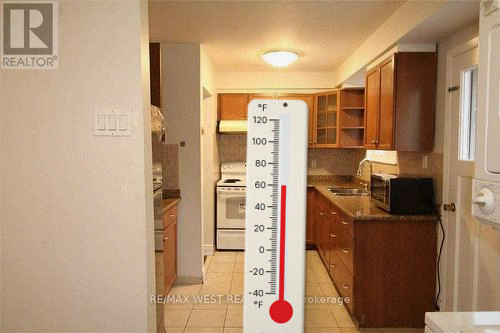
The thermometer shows 60°F
